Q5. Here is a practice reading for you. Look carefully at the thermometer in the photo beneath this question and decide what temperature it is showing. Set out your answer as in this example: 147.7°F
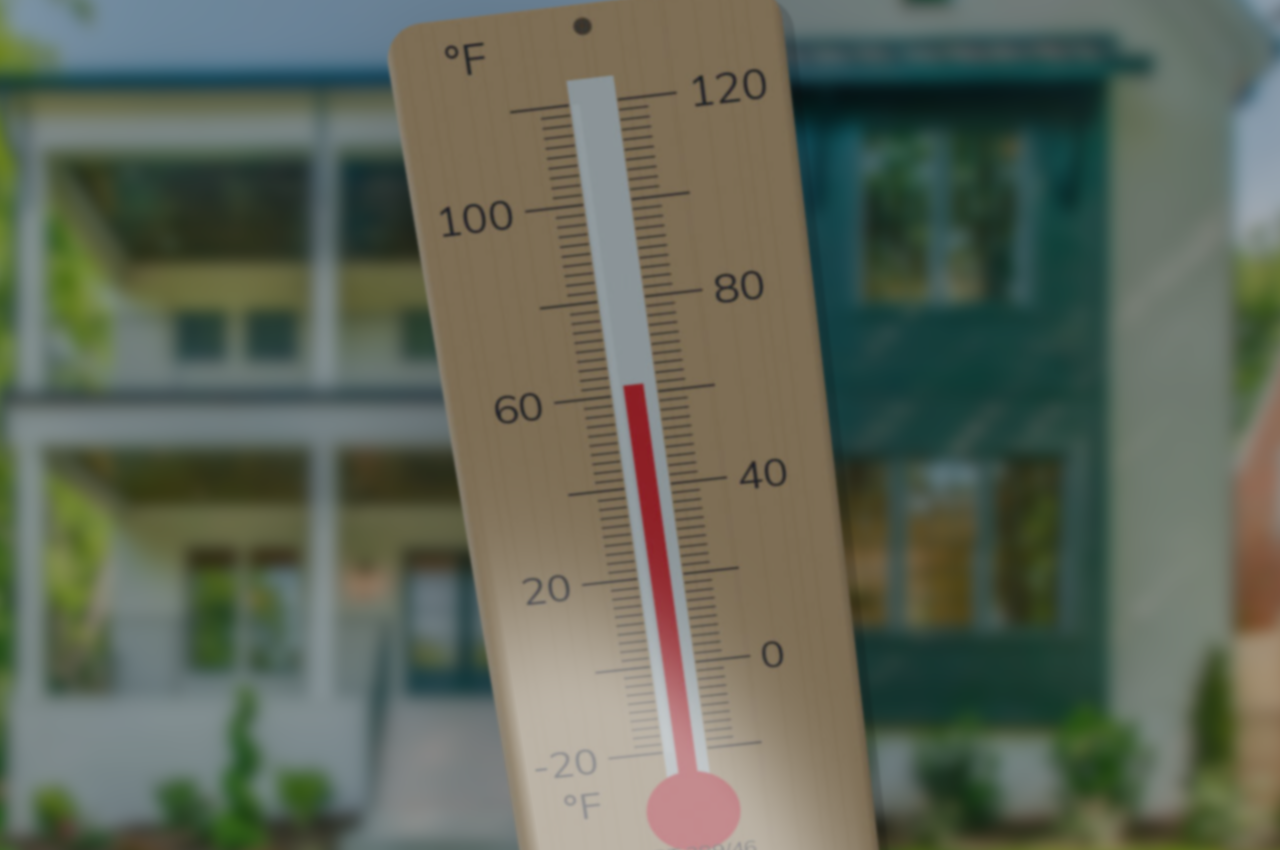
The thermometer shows 62°F
